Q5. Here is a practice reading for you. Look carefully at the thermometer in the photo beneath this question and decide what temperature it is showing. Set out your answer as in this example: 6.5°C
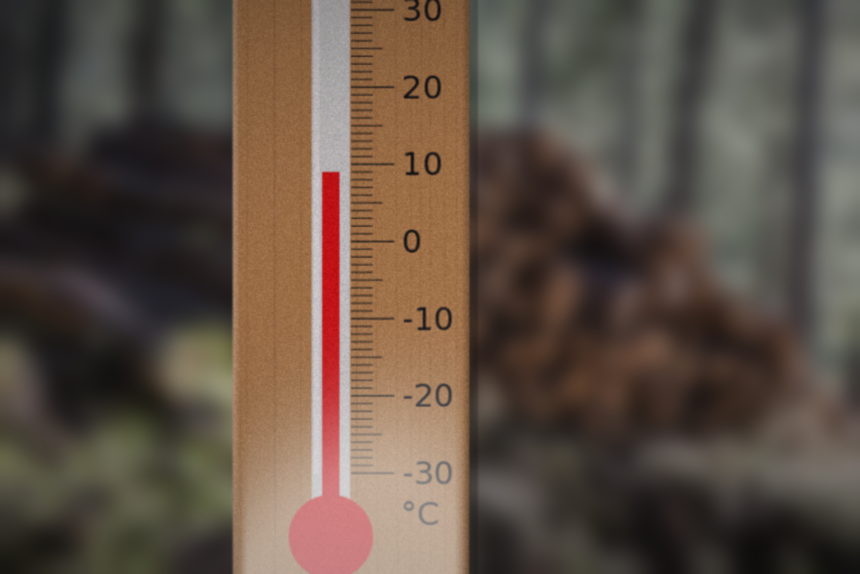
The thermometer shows 9°C
